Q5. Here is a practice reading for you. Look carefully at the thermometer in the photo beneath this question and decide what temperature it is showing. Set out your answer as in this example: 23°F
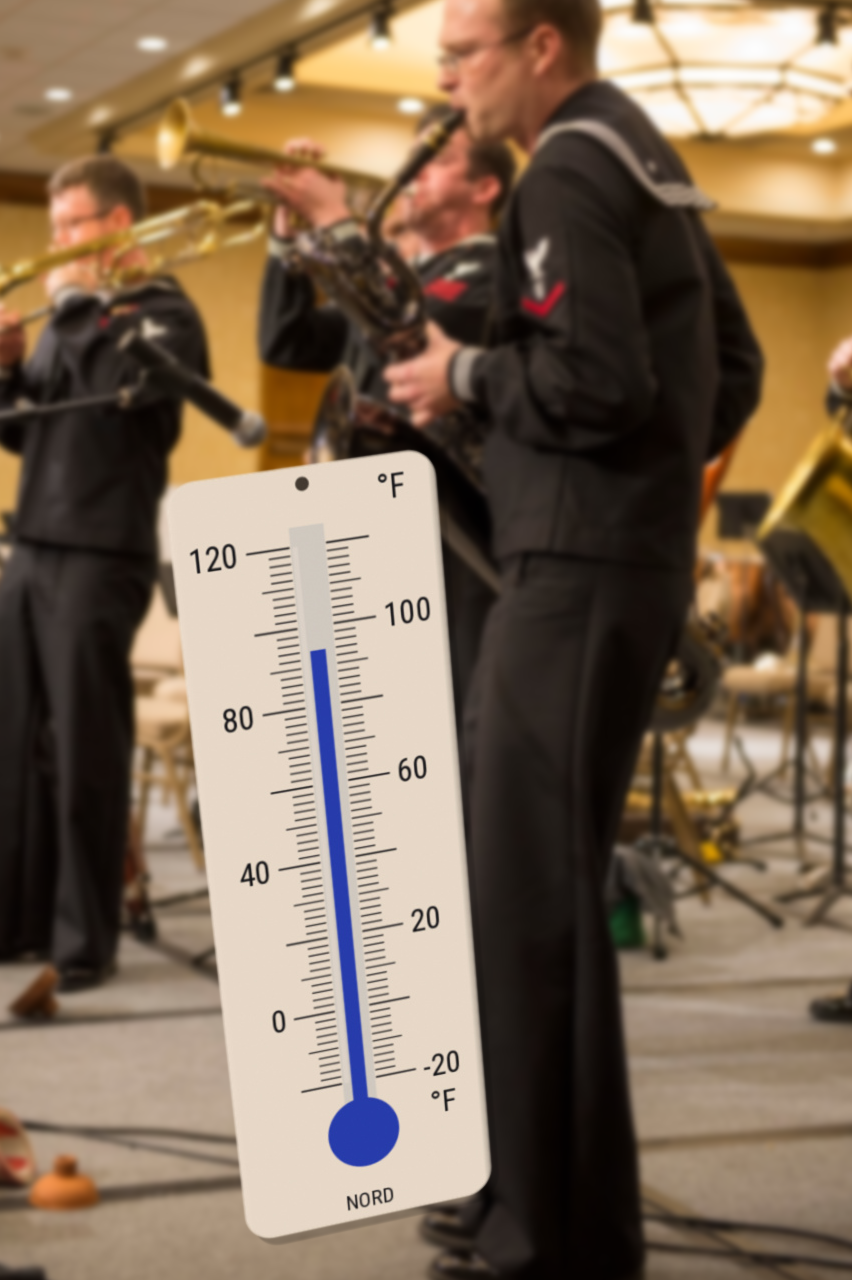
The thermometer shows 94°F
